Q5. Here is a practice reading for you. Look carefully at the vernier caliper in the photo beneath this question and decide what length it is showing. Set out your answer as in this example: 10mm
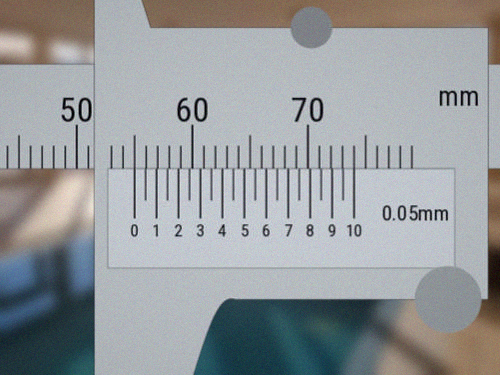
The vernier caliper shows 55.0mm
